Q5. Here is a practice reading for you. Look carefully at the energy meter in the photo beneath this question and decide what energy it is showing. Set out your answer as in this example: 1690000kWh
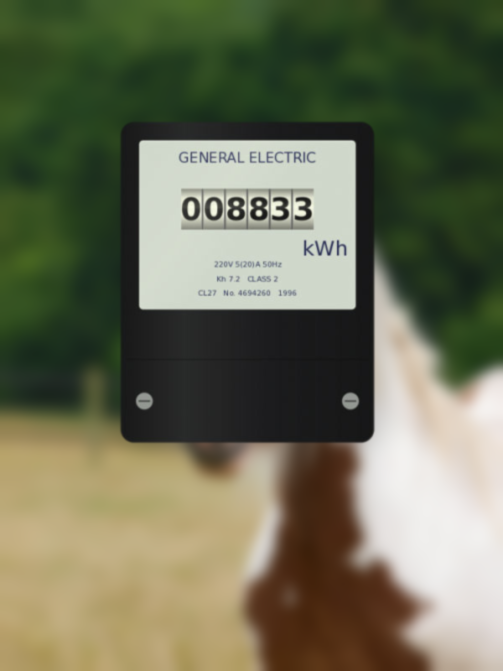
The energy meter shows 8833kWh
